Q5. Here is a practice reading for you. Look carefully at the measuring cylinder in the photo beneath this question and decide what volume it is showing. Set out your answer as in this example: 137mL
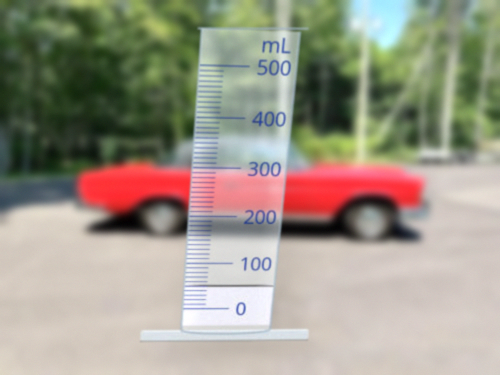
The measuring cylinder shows 50mL
